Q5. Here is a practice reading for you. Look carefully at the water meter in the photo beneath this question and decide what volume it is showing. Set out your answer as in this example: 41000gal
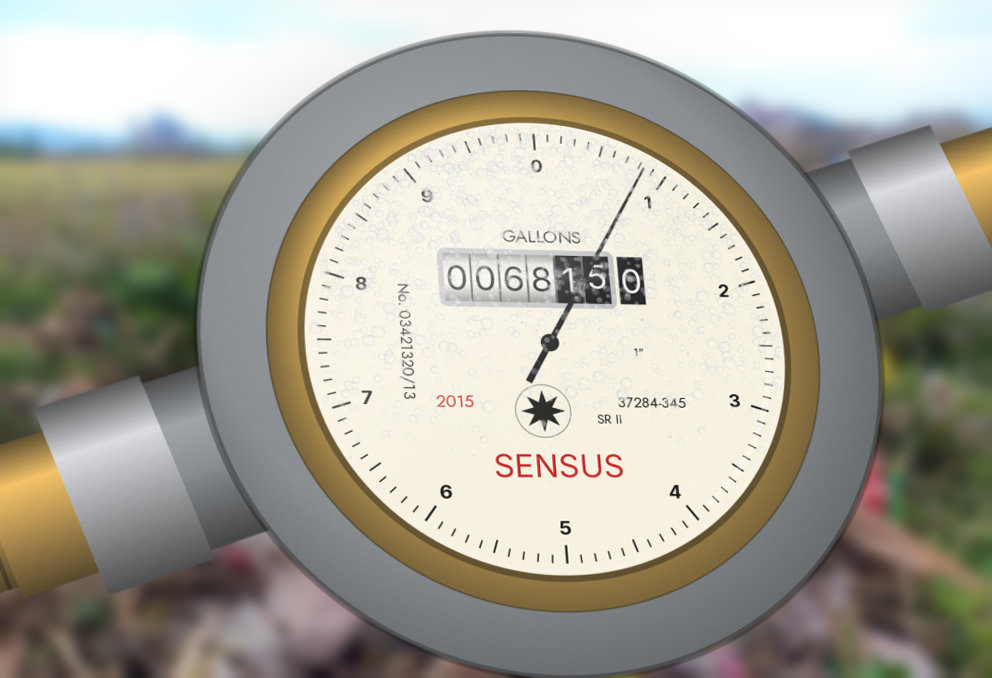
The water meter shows 68150.8gal
